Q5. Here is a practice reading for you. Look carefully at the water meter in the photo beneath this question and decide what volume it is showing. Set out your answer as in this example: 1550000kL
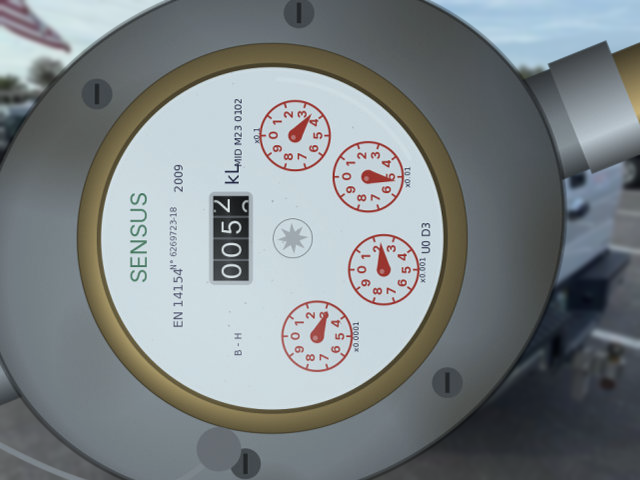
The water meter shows 52.3523kL
